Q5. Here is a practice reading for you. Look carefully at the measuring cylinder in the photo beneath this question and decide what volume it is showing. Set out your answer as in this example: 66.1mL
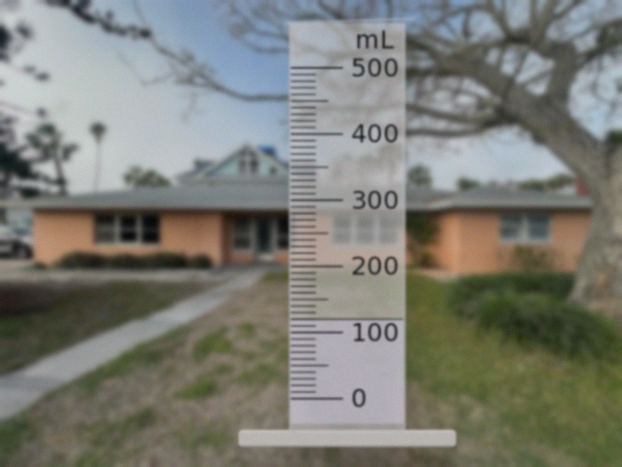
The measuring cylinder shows 120mL
